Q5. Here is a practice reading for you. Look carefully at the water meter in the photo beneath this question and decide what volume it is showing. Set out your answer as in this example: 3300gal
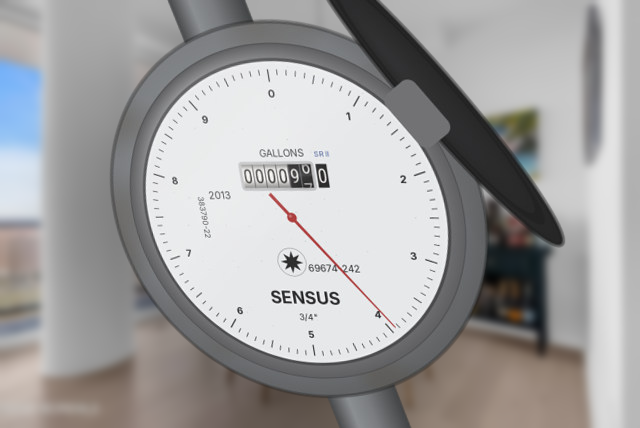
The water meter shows 963.9gal
